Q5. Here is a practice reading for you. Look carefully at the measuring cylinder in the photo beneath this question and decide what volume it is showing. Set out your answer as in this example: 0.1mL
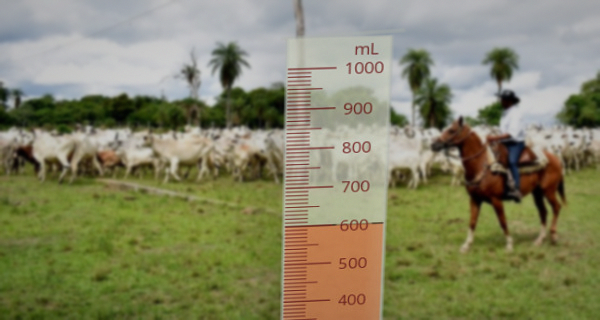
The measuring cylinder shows 600mL
